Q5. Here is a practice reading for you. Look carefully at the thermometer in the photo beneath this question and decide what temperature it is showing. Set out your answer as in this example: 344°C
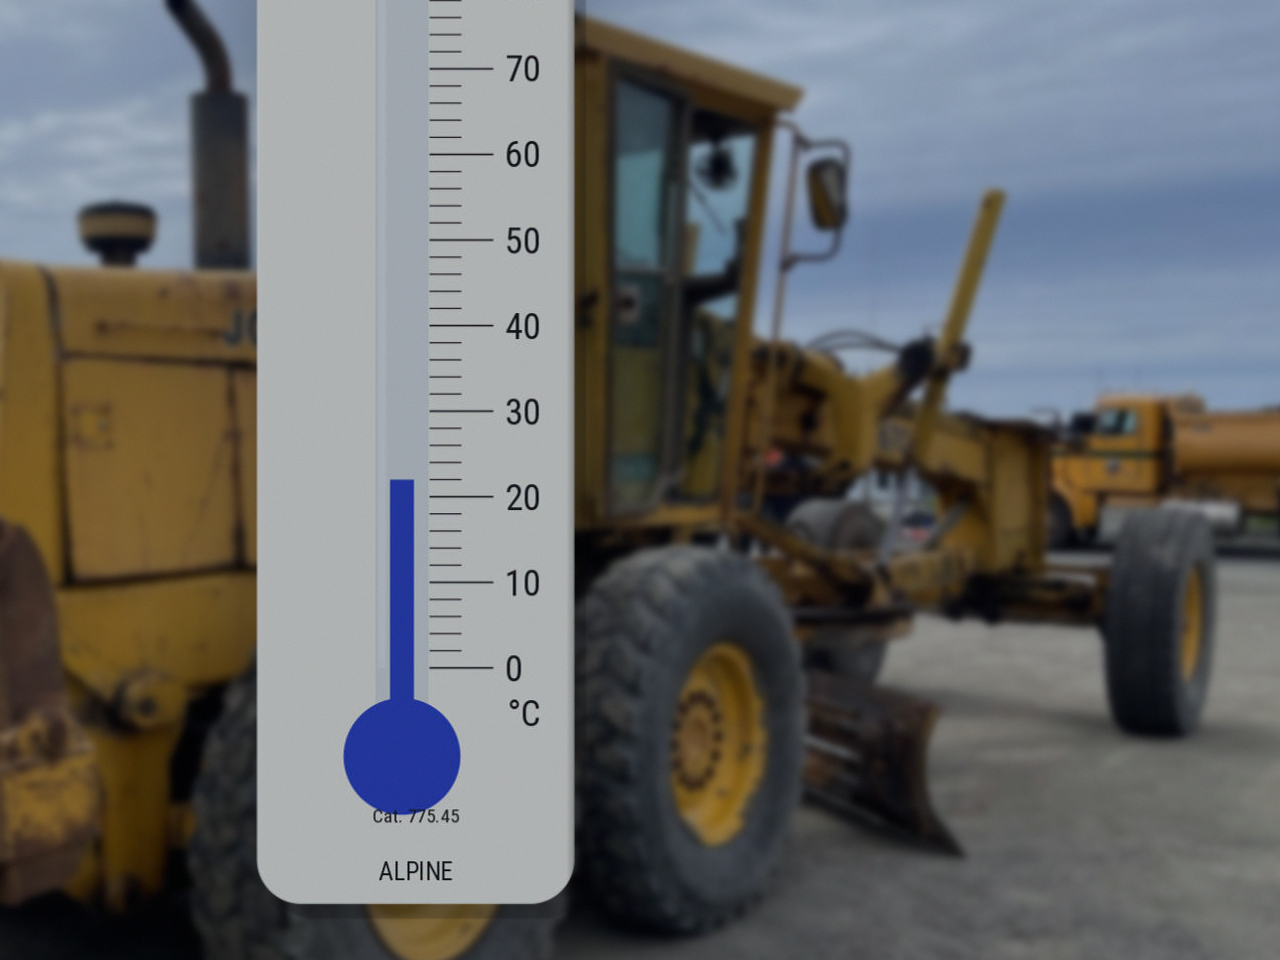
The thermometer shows 22°C
